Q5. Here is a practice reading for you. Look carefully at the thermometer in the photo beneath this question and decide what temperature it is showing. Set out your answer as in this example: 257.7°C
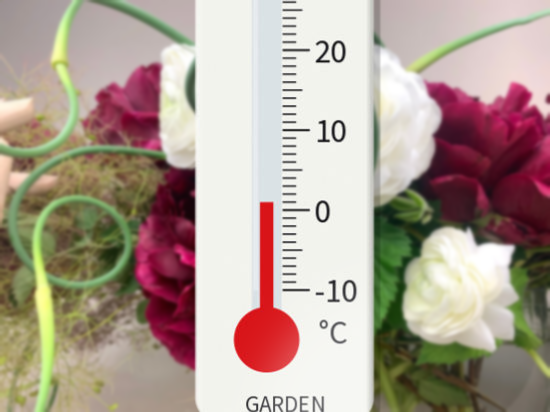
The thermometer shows 1°C
